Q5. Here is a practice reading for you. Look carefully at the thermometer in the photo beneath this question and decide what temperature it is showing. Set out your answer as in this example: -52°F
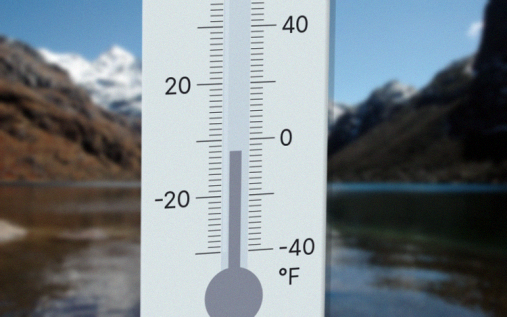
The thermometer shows -4°F
